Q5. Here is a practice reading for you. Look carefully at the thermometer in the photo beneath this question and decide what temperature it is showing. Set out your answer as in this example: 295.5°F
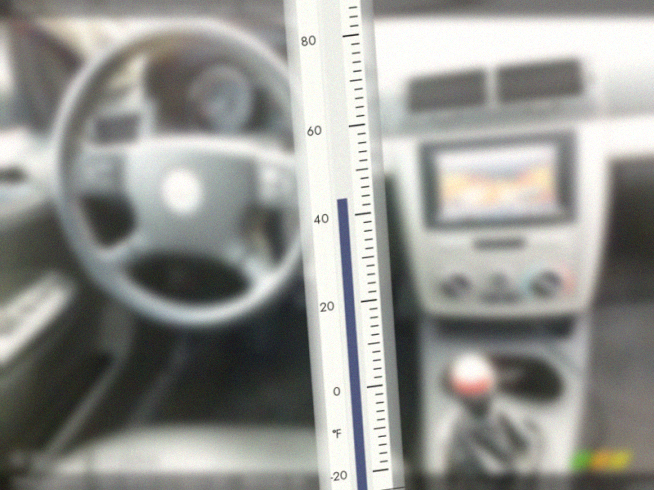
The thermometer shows 44°F
